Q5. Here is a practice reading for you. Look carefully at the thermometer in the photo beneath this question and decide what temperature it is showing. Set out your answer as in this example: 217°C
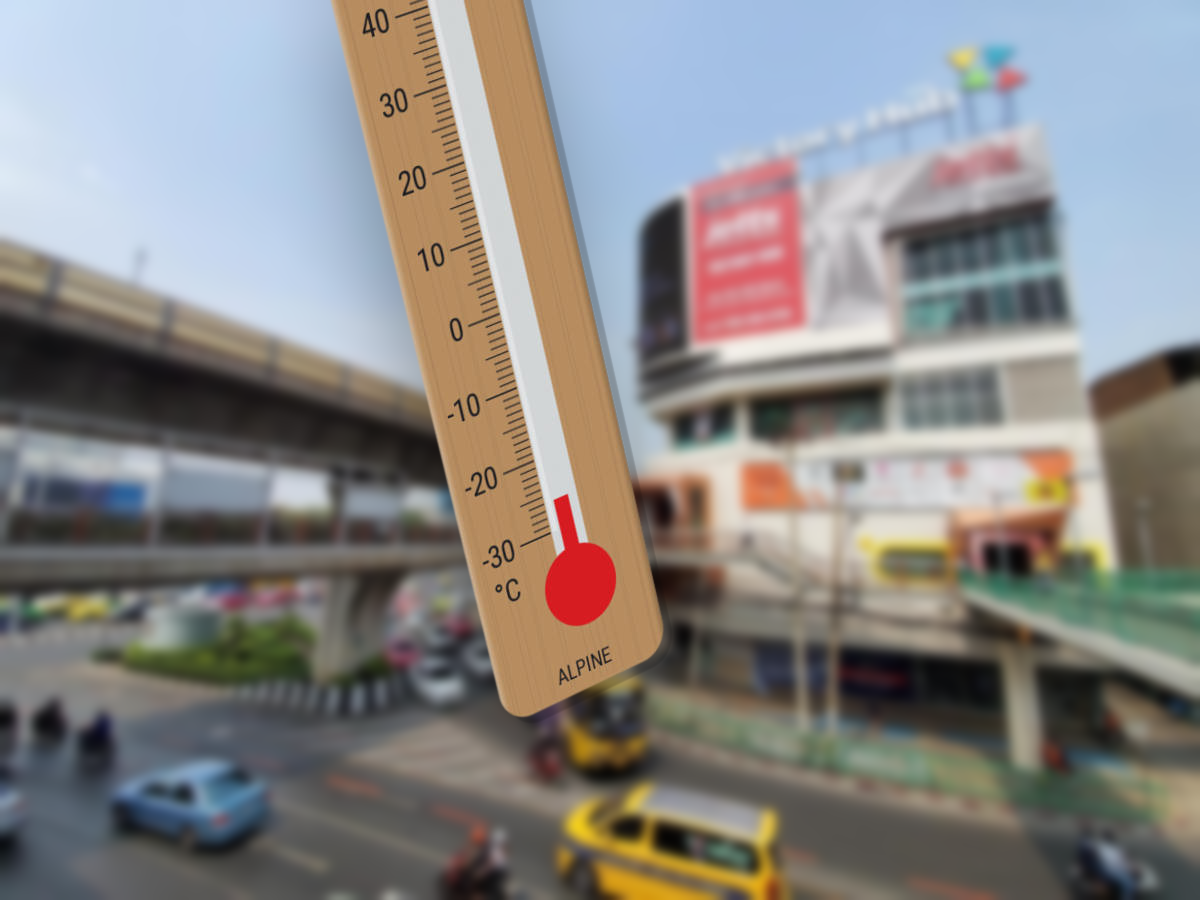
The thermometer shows -26°C
